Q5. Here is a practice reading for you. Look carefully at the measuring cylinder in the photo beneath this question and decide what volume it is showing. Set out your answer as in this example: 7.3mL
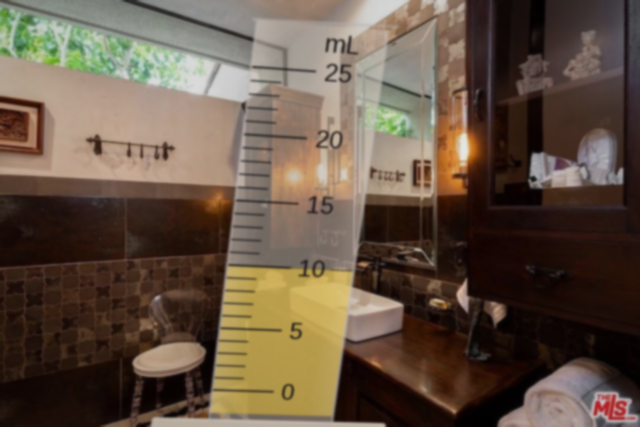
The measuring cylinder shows 10mL
